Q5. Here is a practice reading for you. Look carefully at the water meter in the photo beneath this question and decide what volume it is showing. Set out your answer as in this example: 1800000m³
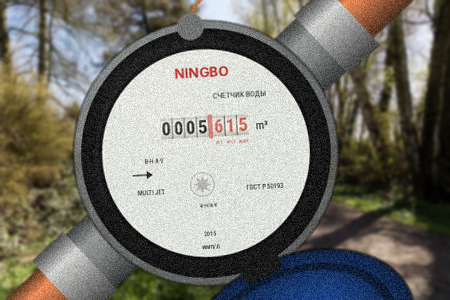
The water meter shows 5.615m³
